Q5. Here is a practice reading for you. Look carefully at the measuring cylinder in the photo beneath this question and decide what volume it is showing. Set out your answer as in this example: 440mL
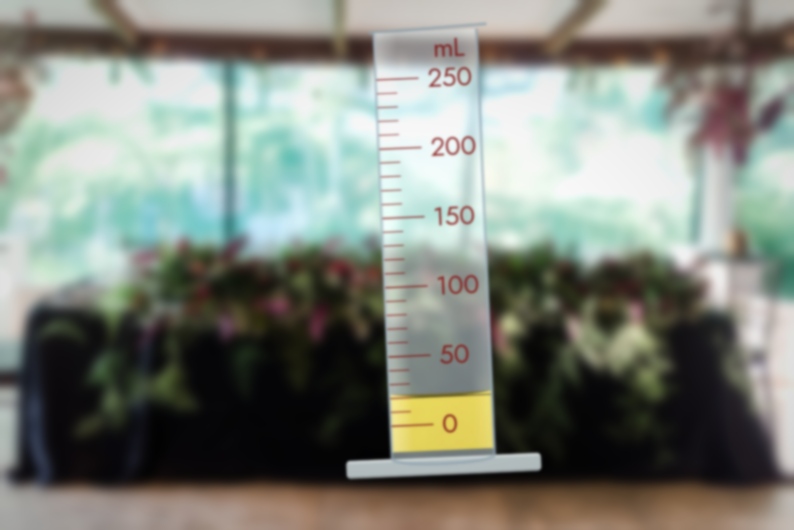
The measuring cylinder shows 20mL
